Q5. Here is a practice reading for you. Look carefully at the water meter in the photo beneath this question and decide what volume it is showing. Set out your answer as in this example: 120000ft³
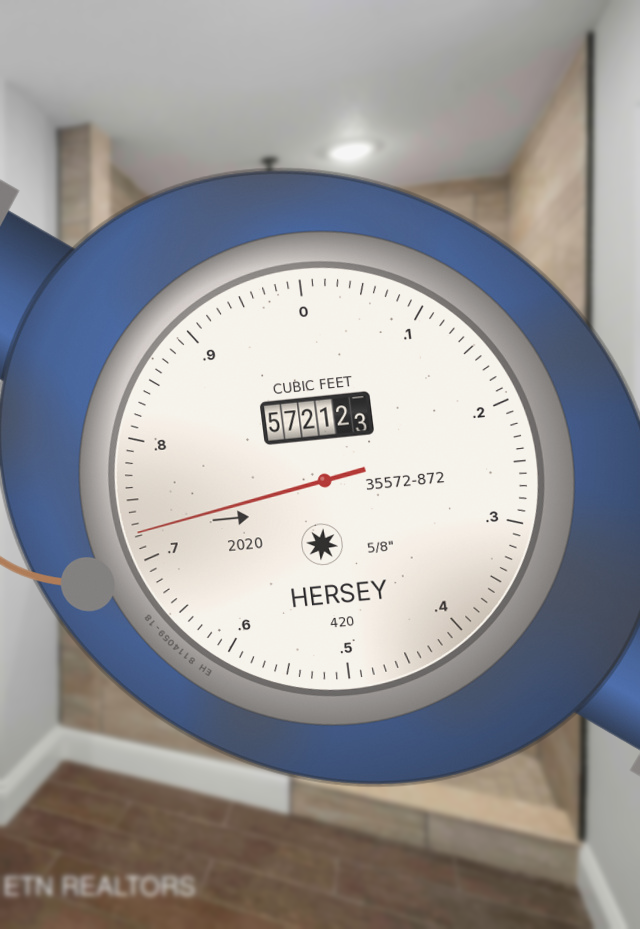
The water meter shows 572122.72ft³
